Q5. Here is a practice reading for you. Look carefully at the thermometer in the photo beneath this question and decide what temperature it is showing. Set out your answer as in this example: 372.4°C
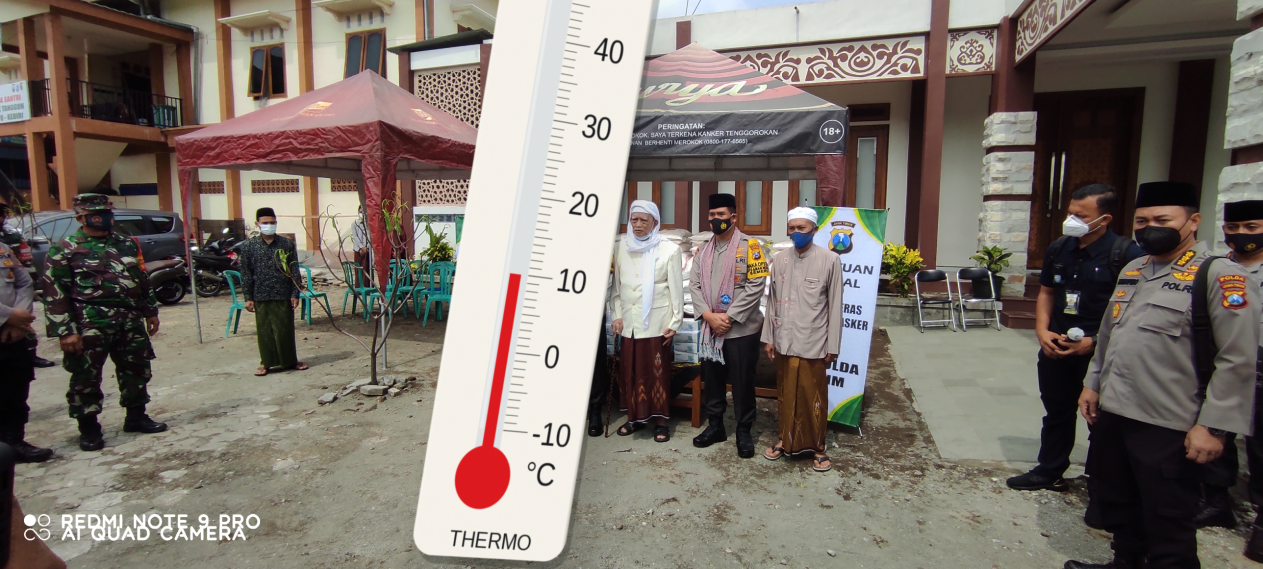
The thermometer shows 10°C
